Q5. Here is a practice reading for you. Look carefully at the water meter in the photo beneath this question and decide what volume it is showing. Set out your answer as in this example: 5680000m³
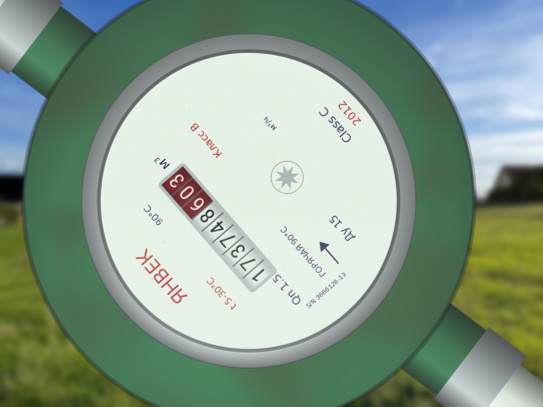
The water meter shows 173748.603m³
